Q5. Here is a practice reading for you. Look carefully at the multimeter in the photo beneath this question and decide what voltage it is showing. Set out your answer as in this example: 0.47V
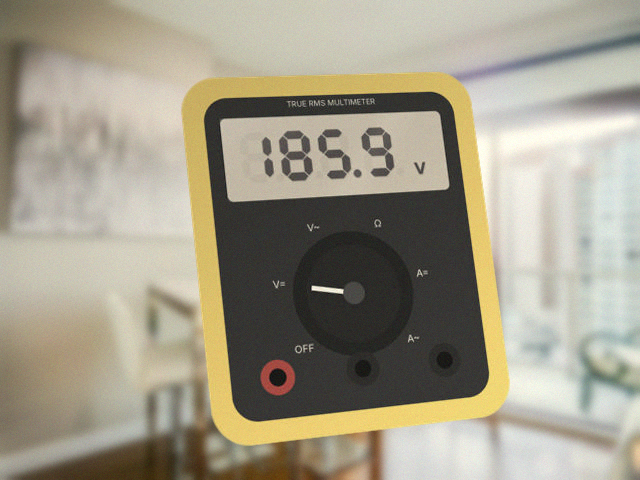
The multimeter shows 185.9V
